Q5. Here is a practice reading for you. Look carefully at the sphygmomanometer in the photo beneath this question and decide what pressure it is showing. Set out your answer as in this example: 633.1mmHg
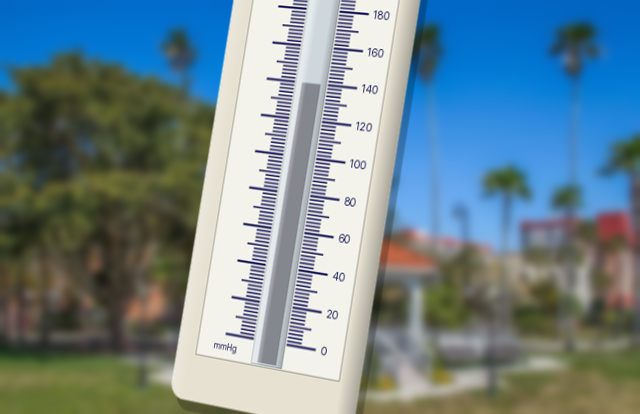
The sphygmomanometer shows 140mmHg
